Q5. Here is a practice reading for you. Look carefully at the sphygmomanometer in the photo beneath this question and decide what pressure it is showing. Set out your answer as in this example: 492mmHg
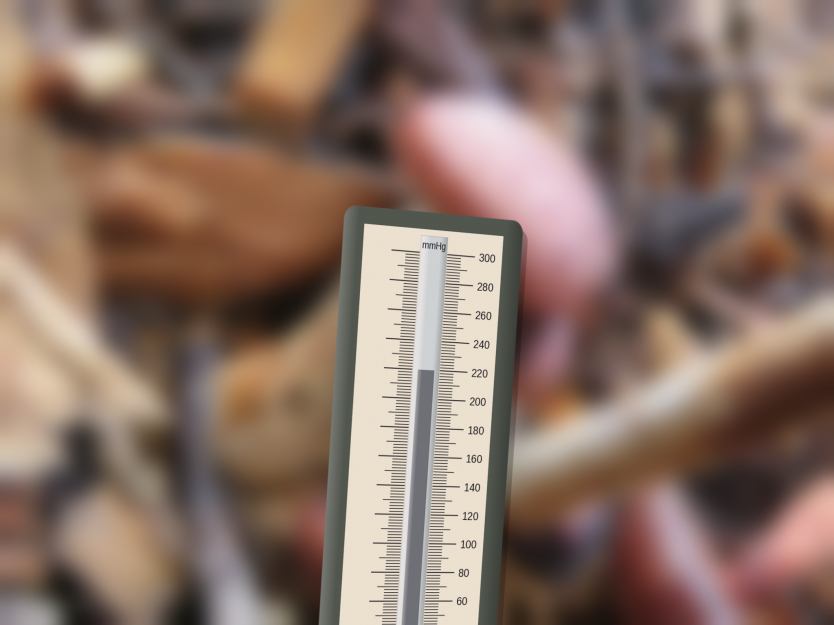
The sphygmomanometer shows 220mmHg
